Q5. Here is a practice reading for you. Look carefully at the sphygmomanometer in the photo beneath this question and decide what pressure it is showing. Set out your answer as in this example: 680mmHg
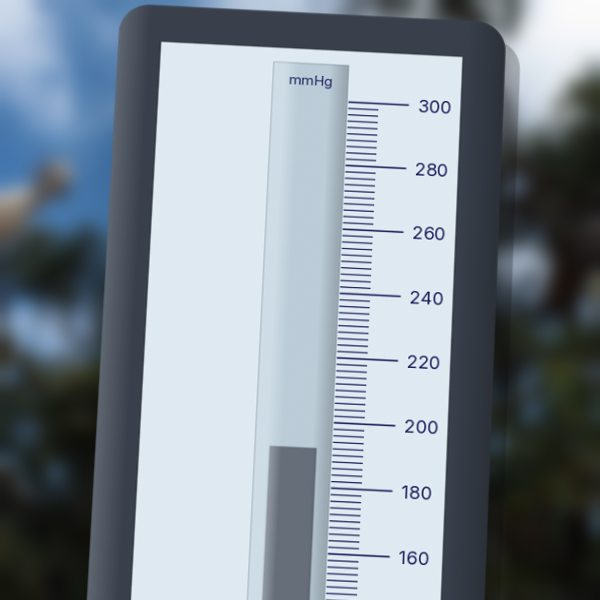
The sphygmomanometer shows 192mmHg
